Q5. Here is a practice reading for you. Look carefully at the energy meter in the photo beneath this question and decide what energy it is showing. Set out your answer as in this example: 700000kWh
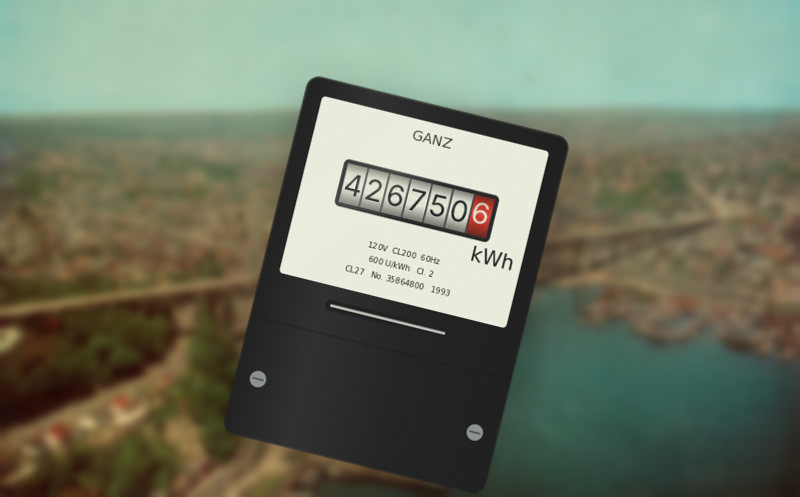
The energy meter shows 426750.6kWh
